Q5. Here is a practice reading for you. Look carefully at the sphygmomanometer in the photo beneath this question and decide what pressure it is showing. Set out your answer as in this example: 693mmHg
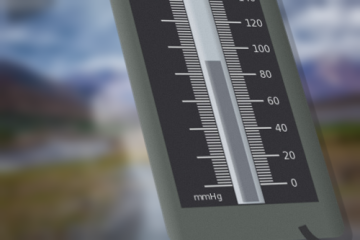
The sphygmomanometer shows 90mmHg
